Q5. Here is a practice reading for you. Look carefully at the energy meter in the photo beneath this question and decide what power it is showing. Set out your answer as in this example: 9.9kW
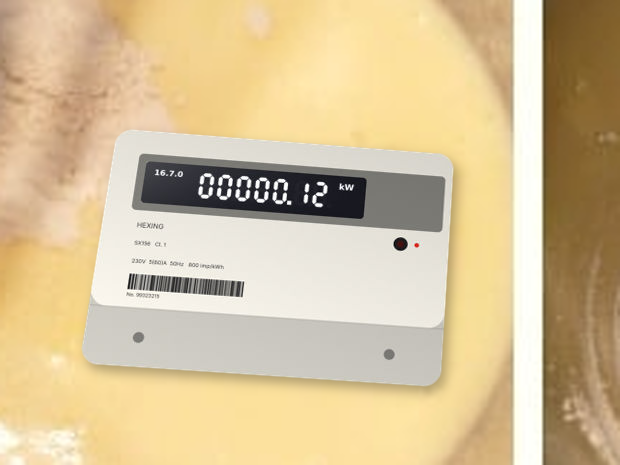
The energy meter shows 0.12kW
